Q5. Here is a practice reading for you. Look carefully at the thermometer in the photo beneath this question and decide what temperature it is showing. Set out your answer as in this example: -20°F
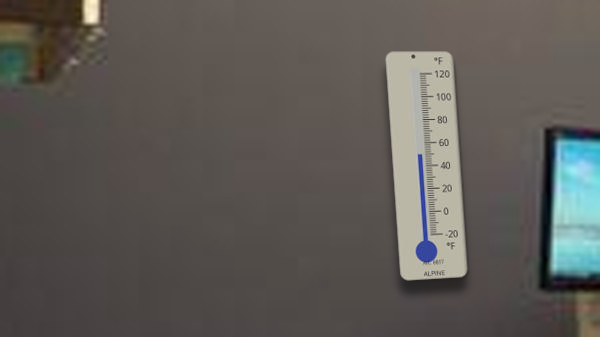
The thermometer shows 50°F
